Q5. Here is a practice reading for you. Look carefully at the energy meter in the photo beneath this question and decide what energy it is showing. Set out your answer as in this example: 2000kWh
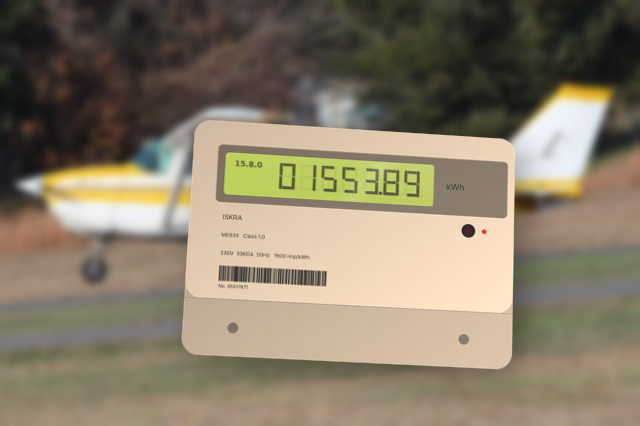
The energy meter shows 1553.89kWh
